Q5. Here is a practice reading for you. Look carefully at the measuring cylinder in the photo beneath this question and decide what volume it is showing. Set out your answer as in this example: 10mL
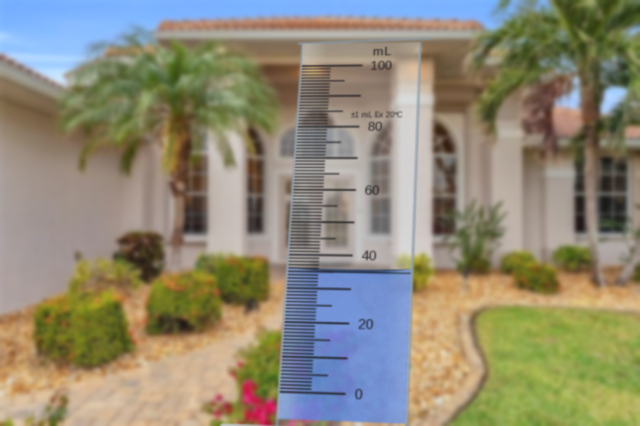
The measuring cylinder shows 35mL
